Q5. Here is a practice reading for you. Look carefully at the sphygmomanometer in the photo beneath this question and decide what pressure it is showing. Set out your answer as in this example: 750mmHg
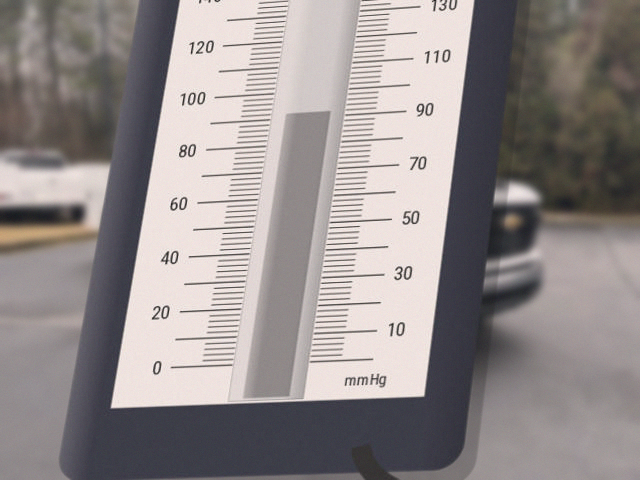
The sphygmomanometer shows 92mmHg
